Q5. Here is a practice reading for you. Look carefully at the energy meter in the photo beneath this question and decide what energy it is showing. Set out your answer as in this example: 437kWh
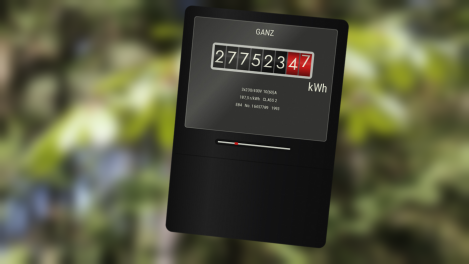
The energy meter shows 277523.47kWh
